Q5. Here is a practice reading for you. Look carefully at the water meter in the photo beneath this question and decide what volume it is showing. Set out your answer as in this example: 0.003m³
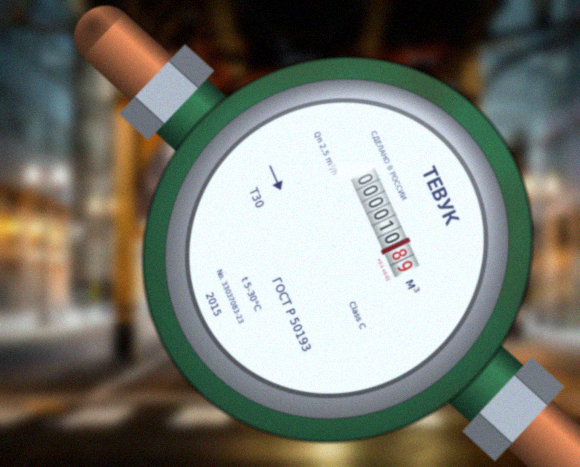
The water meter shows 10.89m³
